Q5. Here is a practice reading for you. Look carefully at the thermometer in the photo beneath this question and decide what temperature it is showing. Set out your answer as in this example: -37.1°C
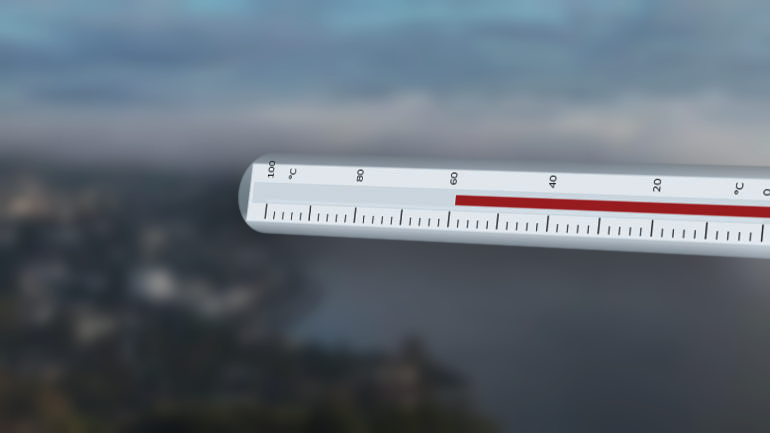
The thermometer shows 59°C
